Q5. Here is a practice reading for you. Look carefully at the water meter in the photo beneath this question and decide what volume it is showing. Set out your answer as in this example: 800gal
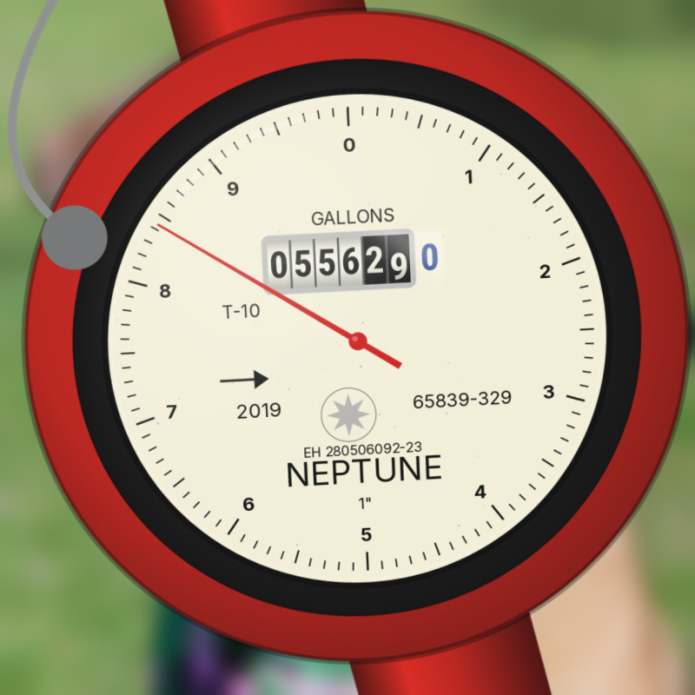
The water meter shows 556288.4gal
